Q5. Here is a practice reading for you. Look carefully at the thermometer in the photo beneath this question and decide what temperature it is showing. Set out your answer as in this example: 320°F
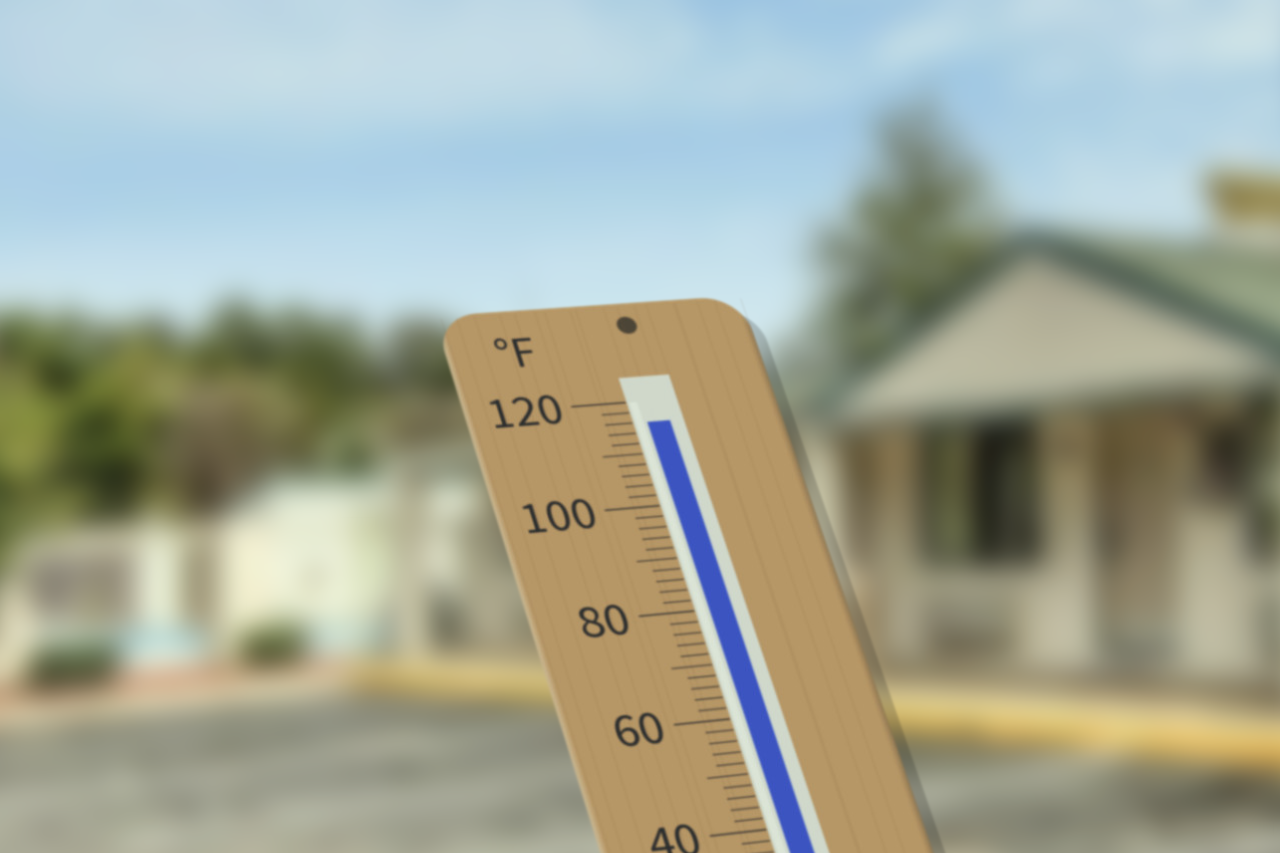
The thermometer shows 116°F
